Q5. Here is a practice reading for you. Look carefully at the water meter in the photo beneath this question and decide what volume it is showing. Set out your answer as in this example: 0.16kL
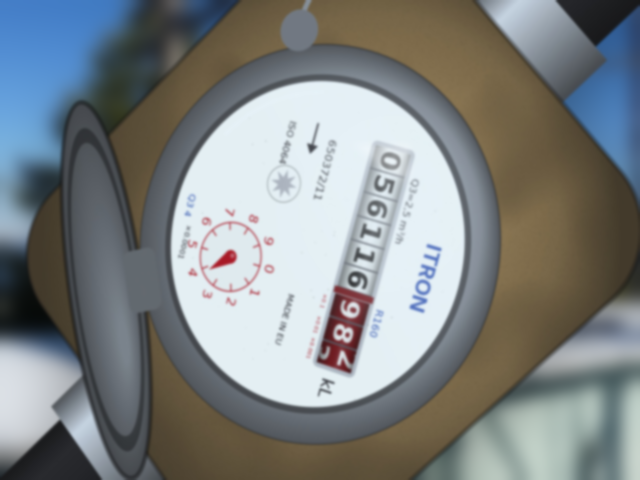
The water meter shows 56116.9823kL
